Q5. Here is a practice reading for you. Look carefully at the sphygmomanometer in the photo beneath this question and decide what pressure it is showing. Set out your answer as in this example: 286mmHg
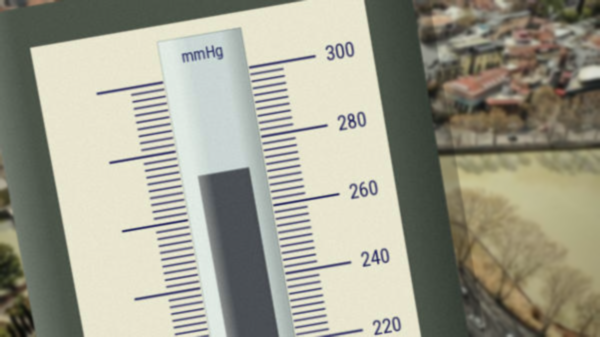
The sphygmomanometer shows 272mmHg
